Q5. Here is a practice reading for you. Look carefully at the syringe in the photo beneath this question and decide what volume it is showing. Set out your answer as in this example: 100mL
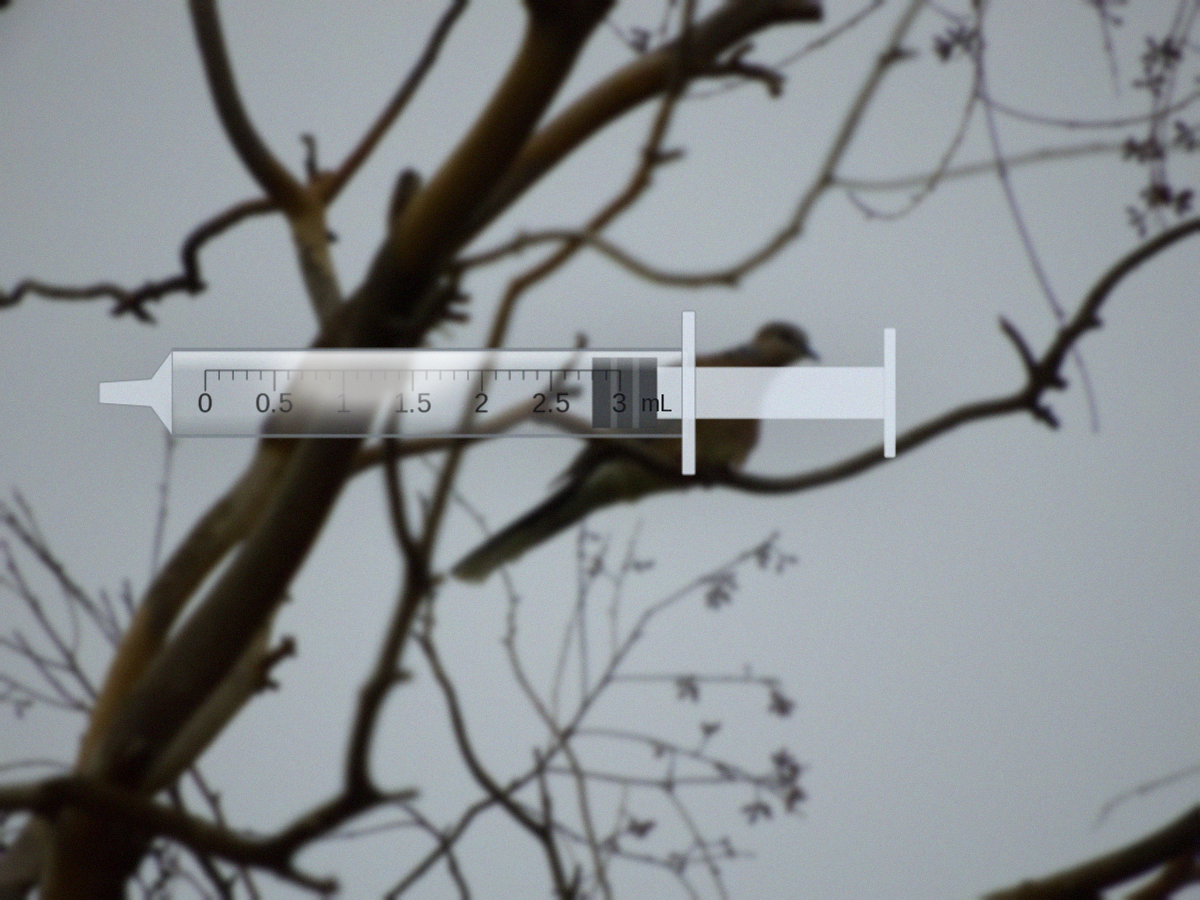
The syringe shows 2.8mL
